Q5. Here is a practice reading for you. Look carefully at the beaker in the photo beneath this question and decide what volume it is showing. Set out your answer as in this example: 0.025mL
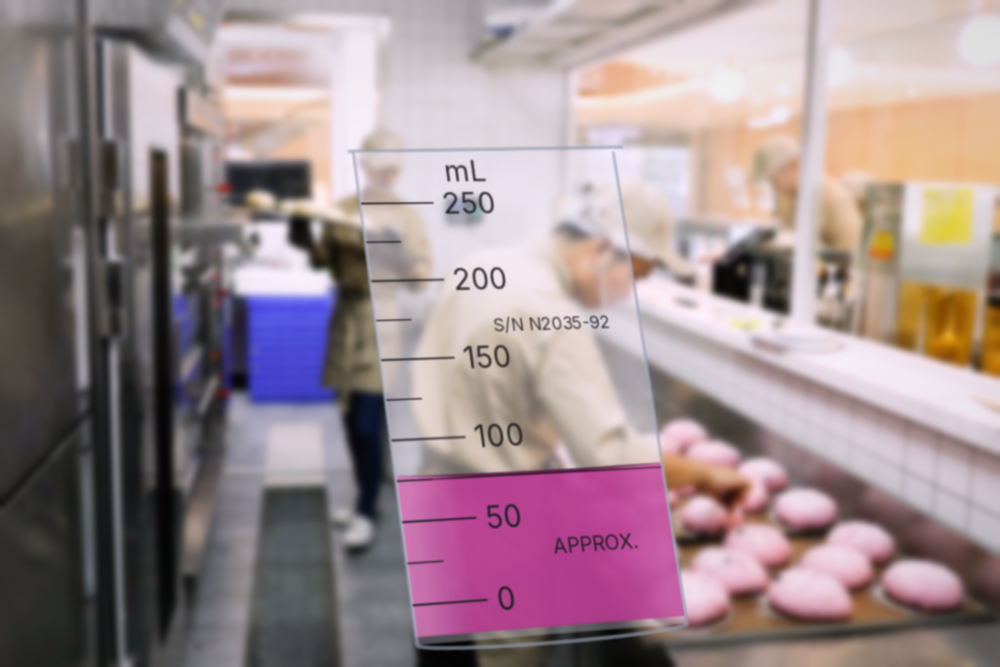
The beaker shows 75mL
